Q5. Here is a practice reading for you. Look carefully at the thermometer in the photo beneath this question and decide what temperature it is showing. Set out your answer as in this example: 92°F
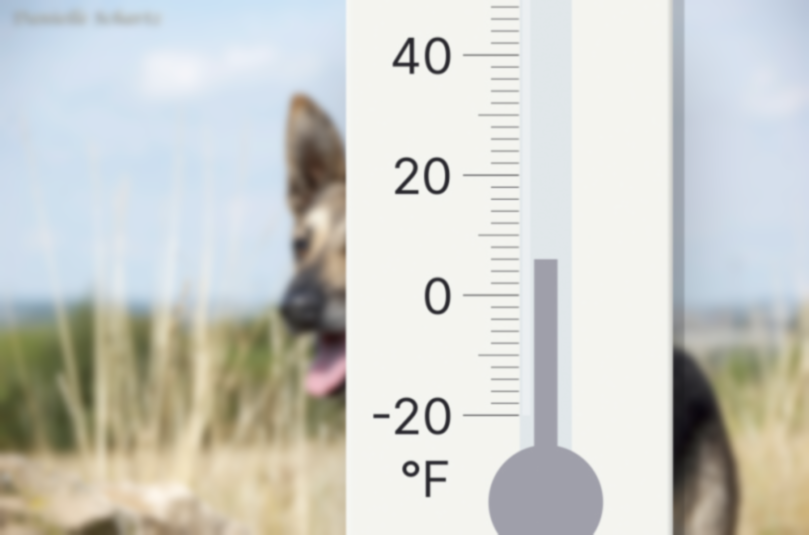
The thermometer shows 6°F
